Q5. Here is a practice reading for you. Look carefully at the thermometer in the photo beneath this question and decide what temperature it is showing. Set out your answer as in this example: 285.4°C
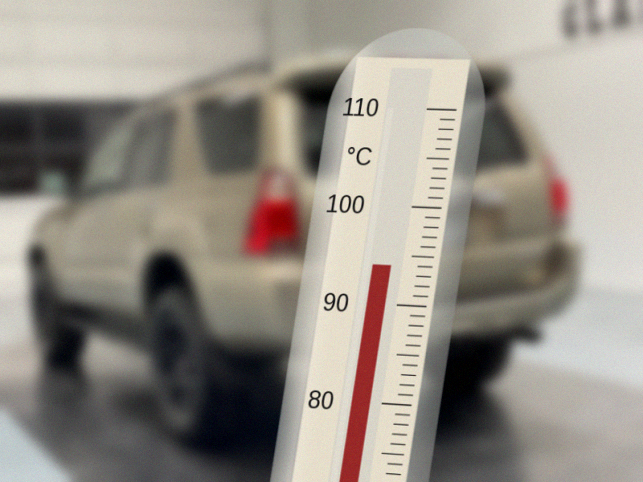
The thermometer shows 94°C
